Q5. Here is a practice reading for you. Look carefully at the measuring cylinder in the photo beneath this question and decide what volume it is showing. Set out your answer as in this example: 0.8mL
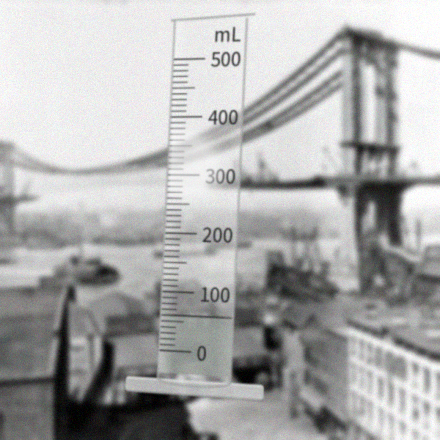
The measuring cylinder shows 60mL
